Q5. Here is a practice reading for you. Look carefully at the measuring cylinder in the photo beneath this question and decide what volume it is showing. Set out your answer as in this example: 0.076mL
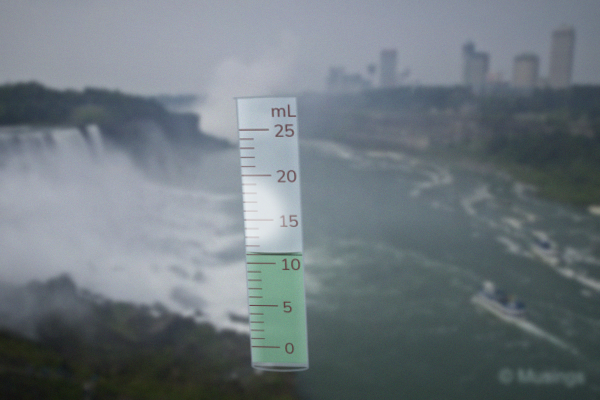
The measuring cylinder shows 11mL
